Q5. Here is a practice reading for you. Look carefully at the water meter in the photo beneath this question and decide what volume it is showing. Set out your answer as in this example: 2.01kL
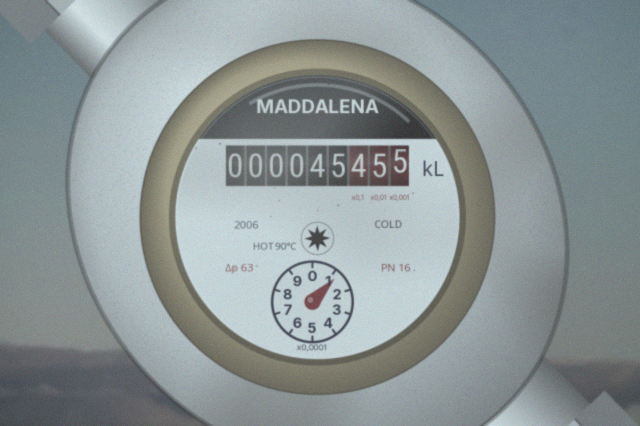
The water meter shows 45.4551kL
